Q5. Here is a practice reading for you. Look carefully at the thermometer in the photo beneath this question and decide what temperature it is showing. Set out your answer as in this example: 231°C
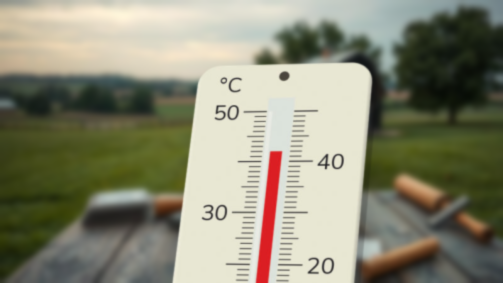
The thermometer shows 42°C
